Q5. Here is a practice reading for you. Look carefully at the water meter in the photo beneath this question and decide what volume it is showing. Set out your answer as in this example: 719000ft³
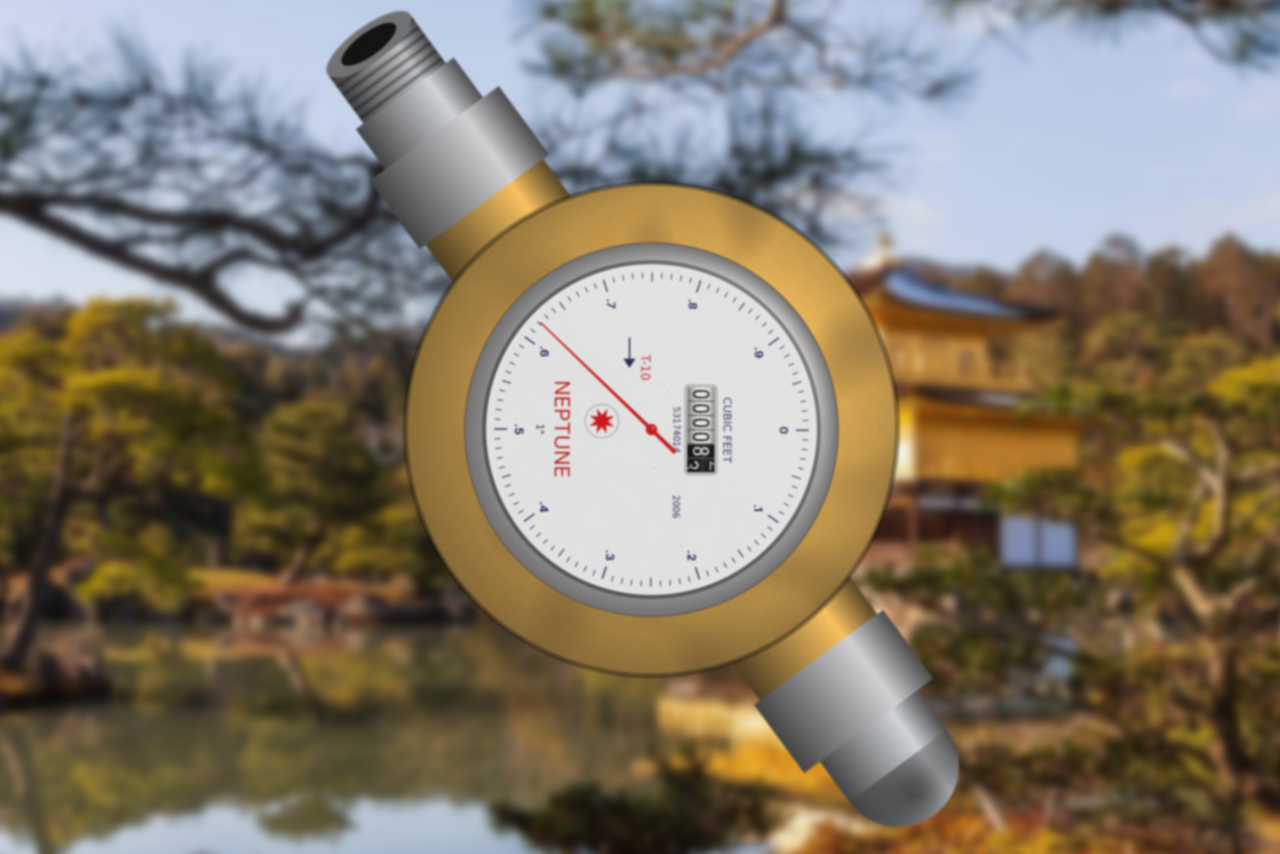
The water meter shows 82.62ft³
